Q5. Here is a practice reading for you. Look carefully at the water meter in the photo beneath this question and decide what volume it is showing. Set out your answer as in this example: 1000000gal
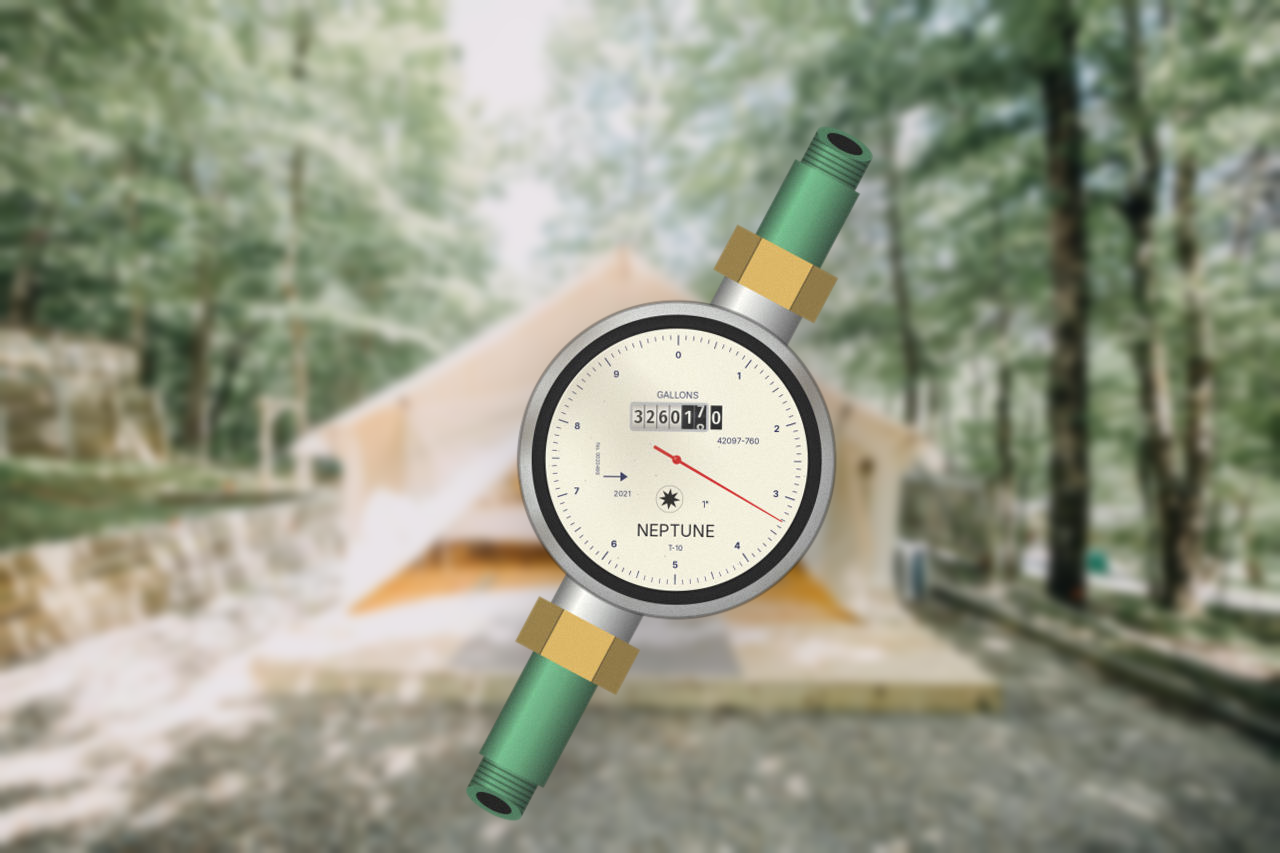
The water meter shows 3260173.3gal
